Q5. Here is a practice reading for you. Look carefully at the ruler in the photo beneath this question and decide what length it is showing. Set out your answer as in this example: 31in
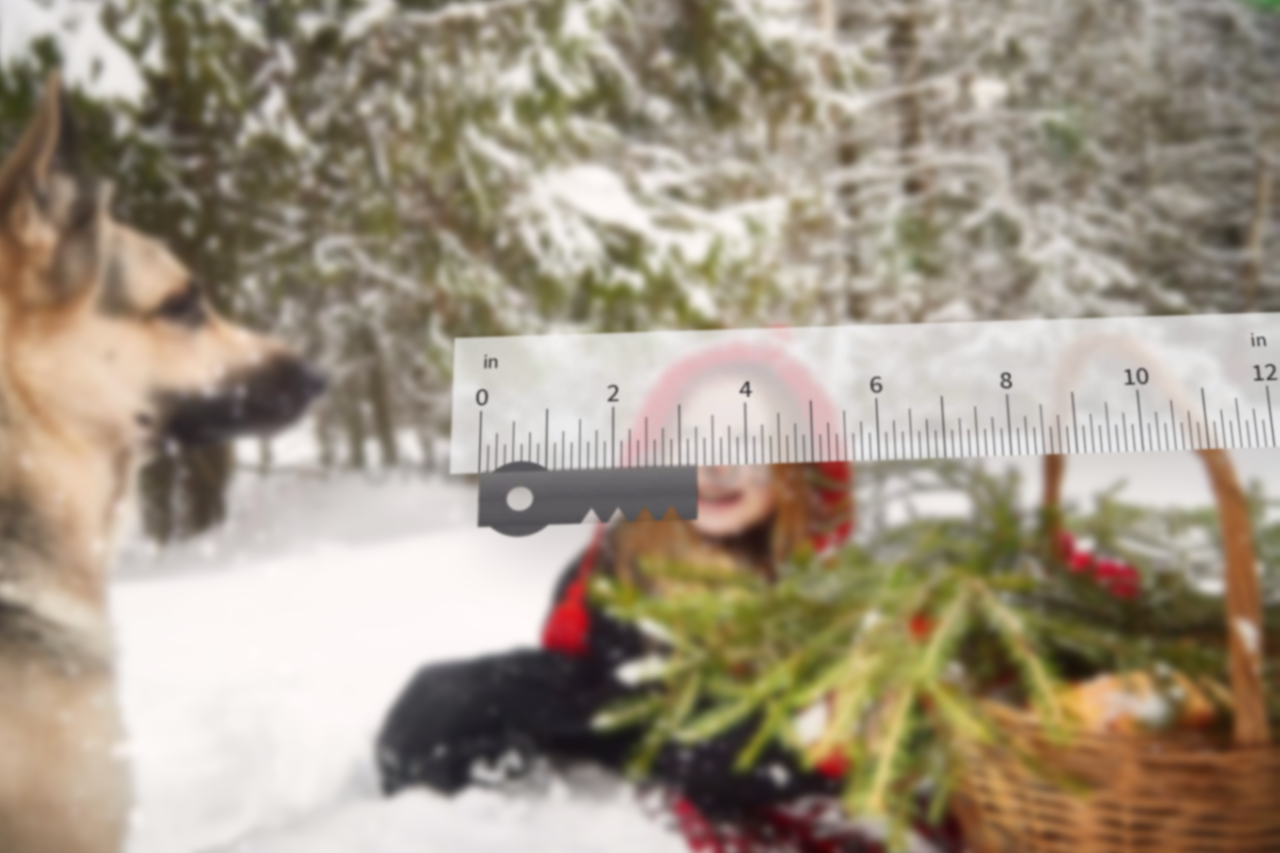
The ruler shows 3.25in
